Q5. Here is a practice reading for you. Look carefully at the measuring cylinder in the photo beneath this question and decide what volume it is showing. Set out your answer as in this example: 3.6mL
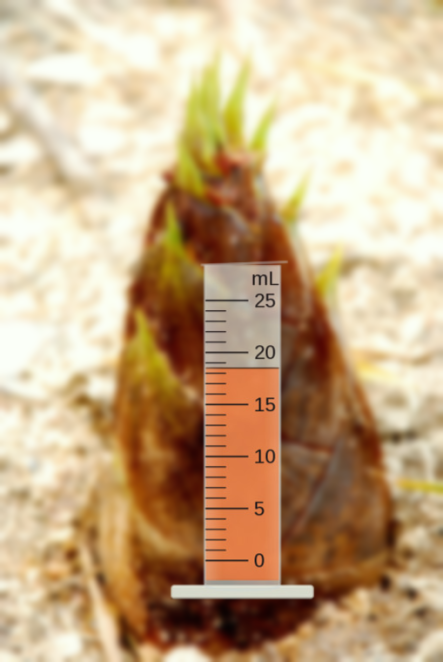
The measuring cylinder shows 18.5mL
